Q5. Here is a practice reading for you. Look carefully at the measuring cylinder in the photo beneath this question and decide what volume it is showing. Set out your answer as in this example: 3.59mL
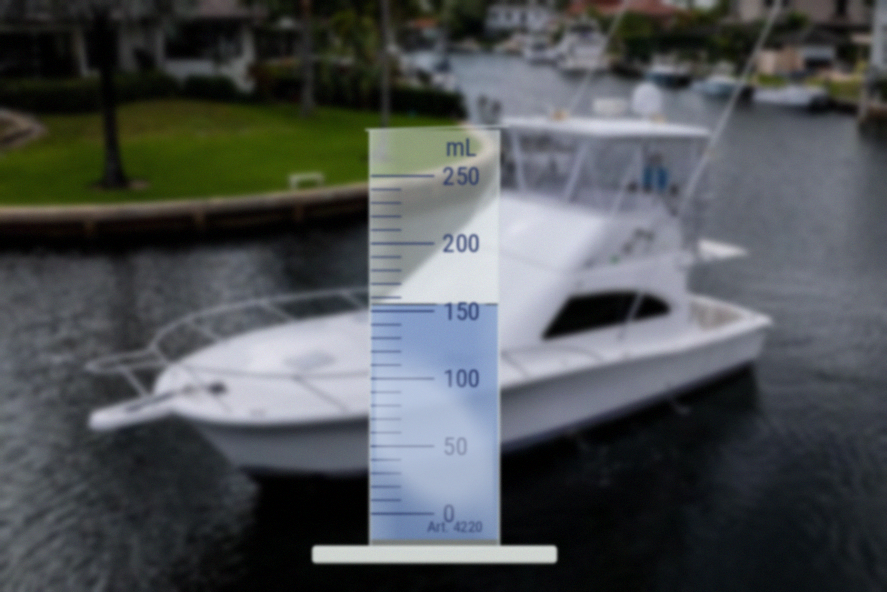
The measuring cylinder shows 155mL
